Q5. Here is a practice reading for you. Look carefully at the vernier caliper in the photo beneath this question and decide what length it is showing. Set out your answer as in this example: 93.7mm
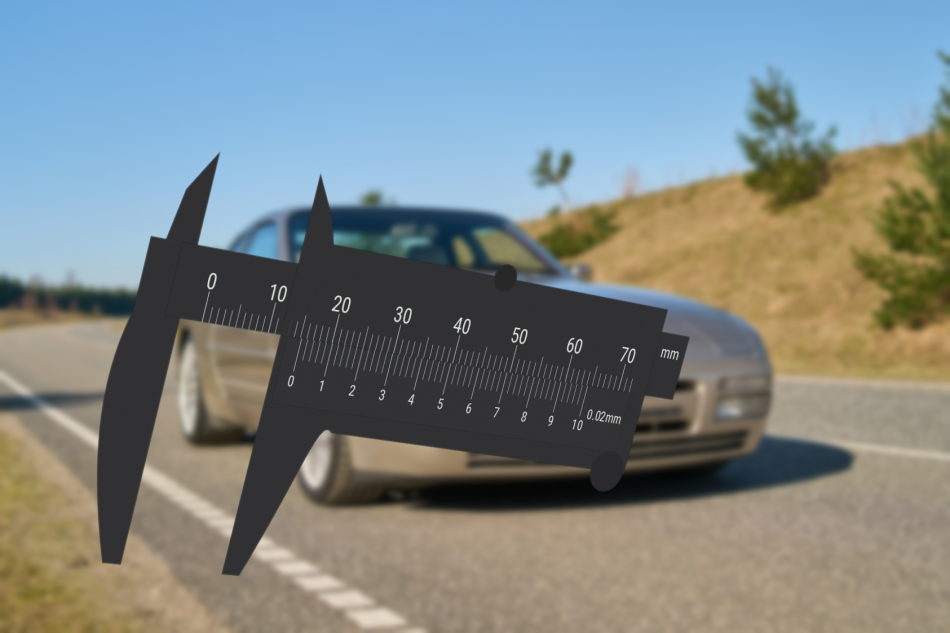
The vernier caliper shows 15.2mm
